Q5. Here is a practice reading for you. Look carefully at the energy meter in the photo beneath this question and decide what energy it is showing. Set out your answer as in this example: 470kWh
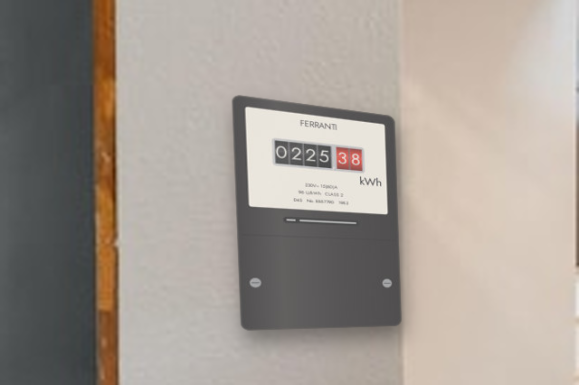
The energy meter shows 225.38kWh
